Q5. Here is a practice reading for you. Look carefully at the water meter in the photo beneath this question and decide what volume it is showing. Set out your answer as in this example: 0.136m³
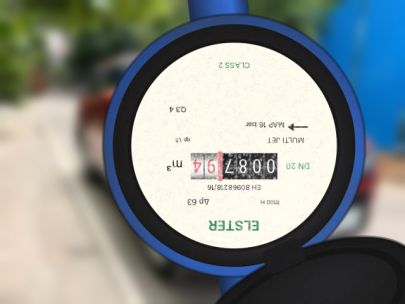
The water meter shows 87.94m³
